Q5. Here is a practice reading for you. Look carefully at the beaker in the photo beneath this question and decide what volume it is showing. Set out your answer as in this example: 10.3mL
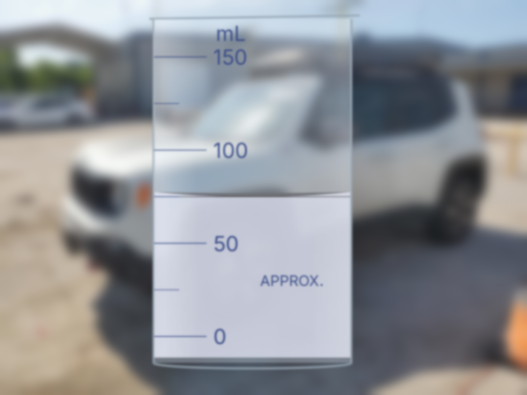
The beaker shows 75mL
